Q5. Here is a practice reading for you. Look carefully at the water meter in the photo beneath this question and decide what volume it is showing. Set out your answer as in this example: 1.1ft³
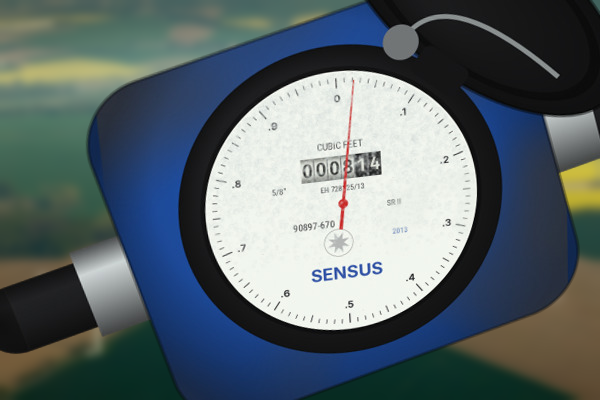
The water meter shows 814.02ft³
